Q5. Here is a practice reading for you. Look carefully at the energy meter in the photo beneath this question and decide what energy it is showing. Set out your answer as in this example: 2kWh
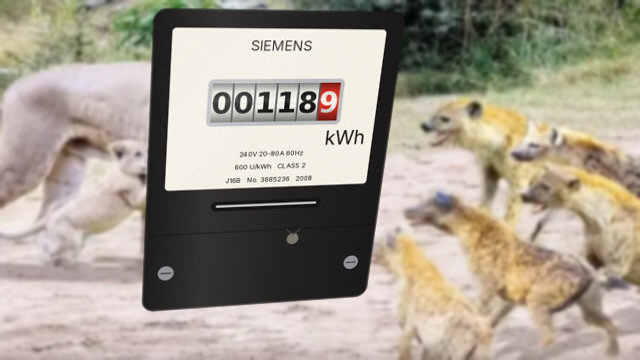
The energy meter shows 118.9kWh
